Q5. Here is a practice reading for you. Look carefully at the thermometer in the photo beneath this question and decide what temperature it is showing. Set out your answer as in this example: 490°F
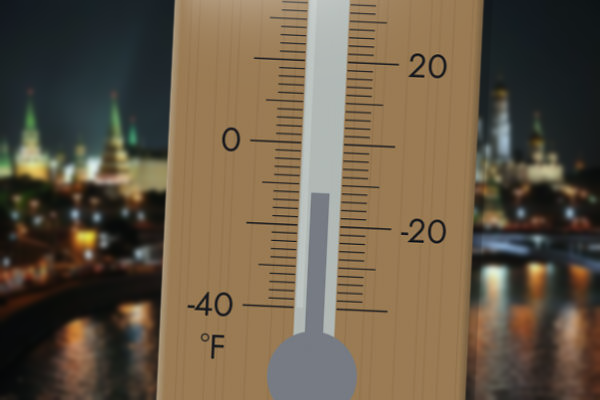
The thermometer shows -12°F
